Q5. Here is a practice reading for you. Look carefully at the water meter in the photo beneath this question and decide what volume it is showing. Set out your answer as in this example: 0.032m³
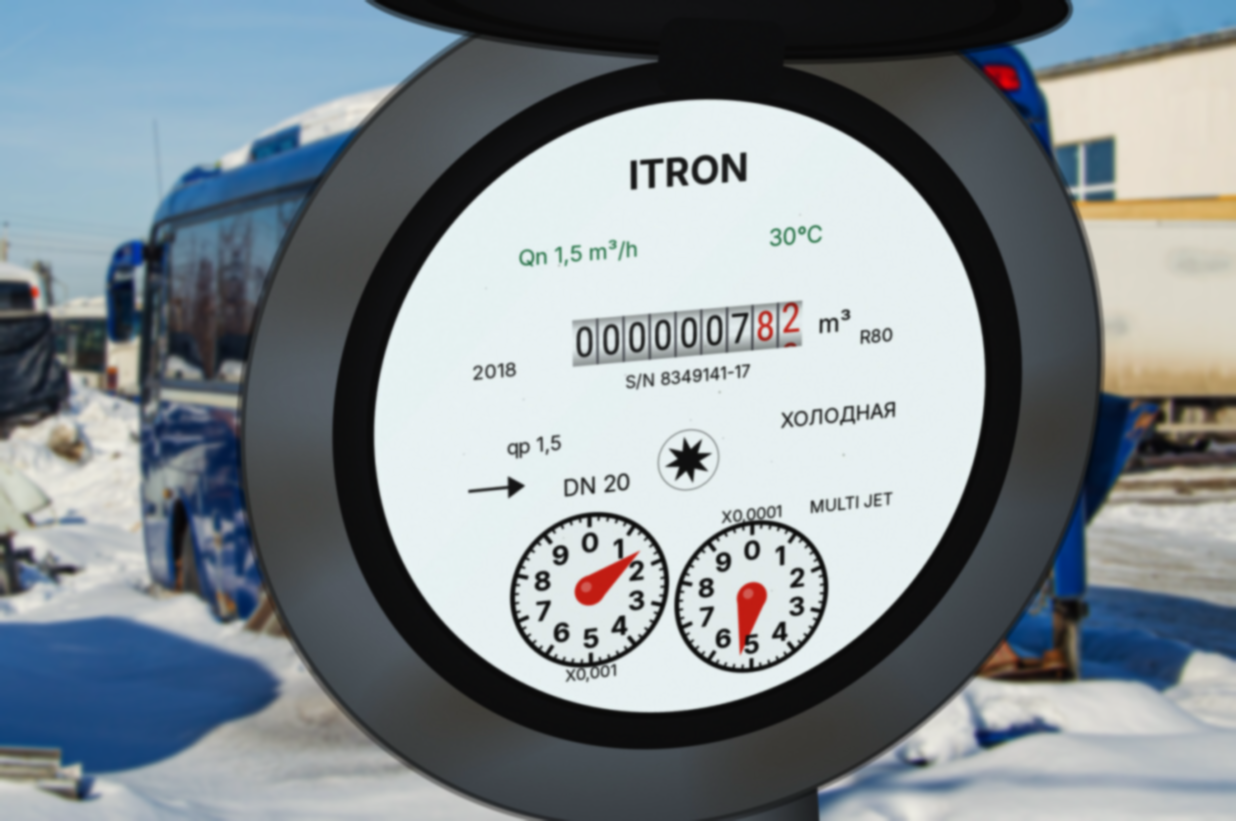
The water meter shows 7.8215m³
